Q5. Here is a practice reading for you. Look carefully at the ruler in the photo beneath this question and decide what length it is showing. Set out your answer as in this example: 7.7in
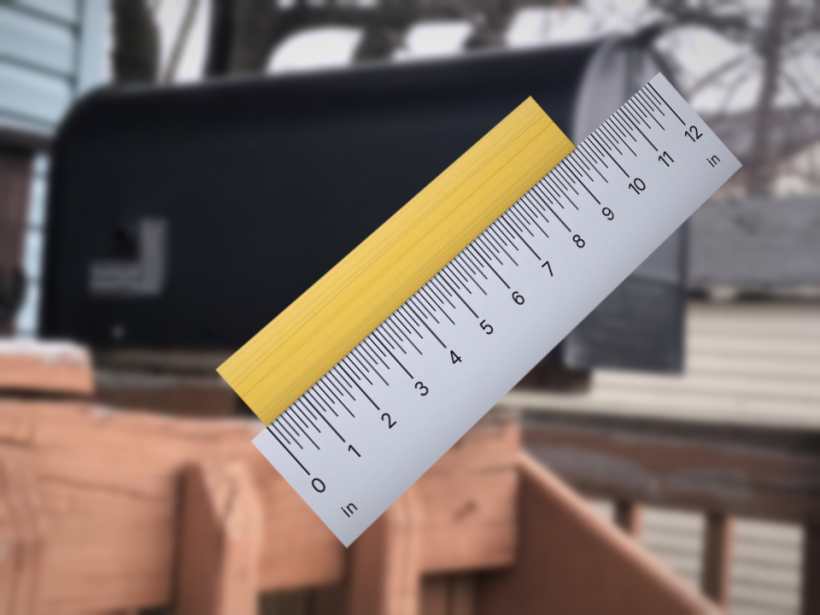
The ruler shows 9.5in
